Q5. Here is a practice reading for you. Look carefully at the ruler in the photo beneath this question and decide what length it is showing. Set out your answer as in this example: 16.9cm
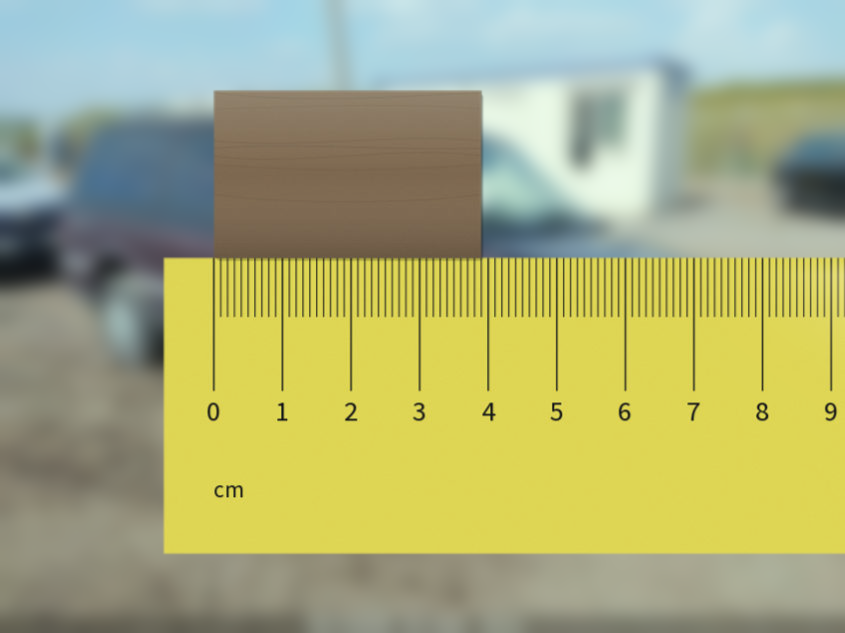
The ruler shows 3.9cm
